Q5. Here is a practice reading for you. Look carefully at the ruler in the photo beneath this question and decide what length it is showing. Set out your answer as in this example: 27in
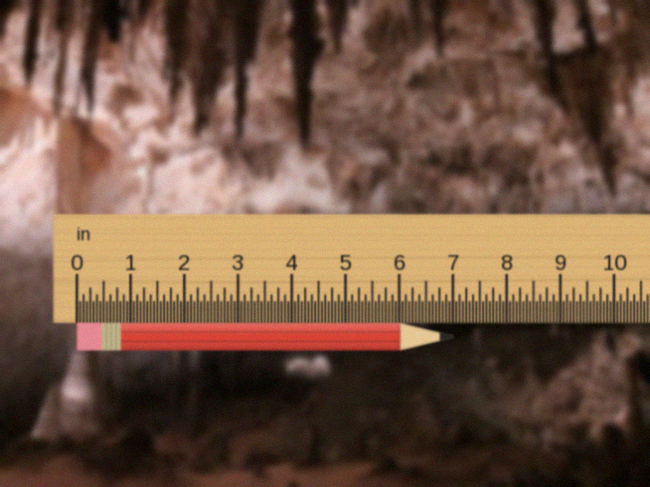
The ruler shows 7in
